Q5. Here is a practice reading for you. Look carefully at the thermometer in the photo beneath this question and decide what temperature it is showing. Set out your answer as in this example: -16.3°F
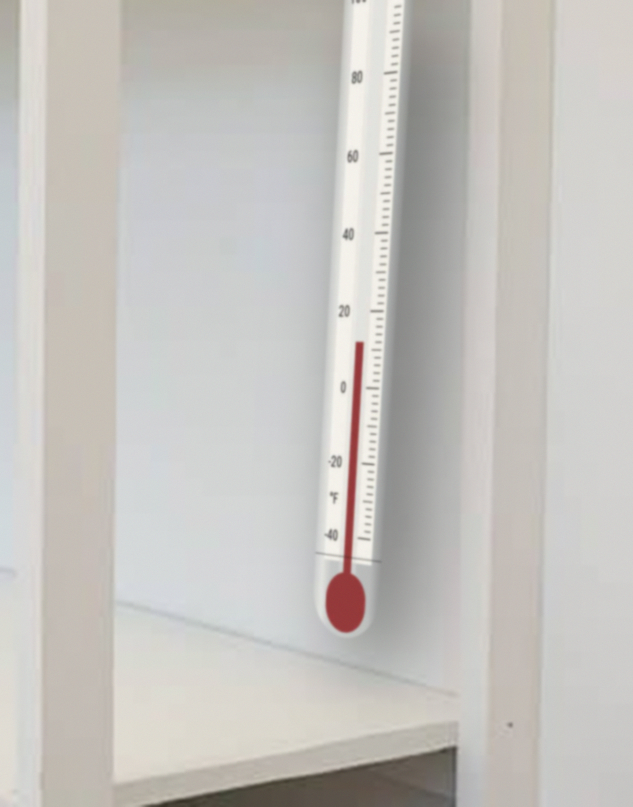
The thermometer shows 12°F
